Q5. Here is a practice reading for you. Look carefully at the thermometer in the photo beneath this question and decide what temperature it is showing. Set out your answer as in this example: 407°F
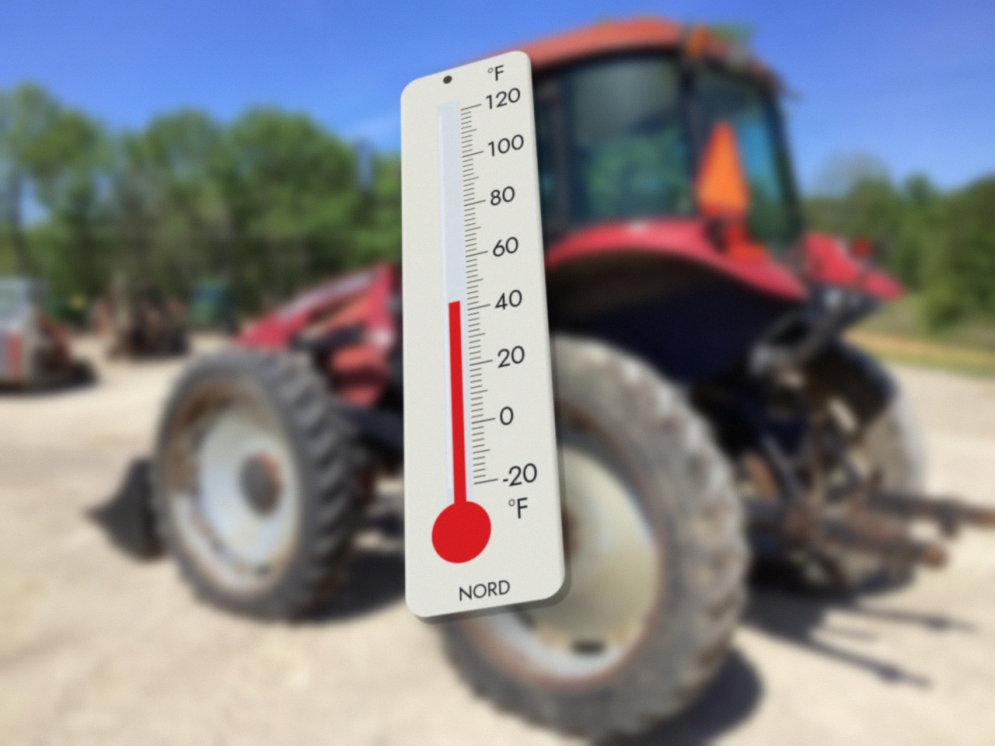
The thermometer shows 44°F
